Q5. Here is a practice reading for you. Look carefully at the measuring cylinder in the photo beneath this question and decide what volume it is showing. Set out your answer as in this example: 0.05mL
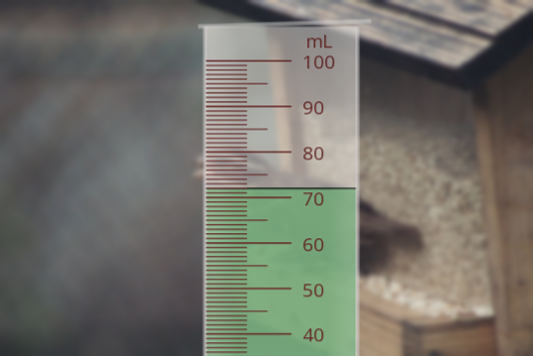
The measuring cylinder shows 72mL
